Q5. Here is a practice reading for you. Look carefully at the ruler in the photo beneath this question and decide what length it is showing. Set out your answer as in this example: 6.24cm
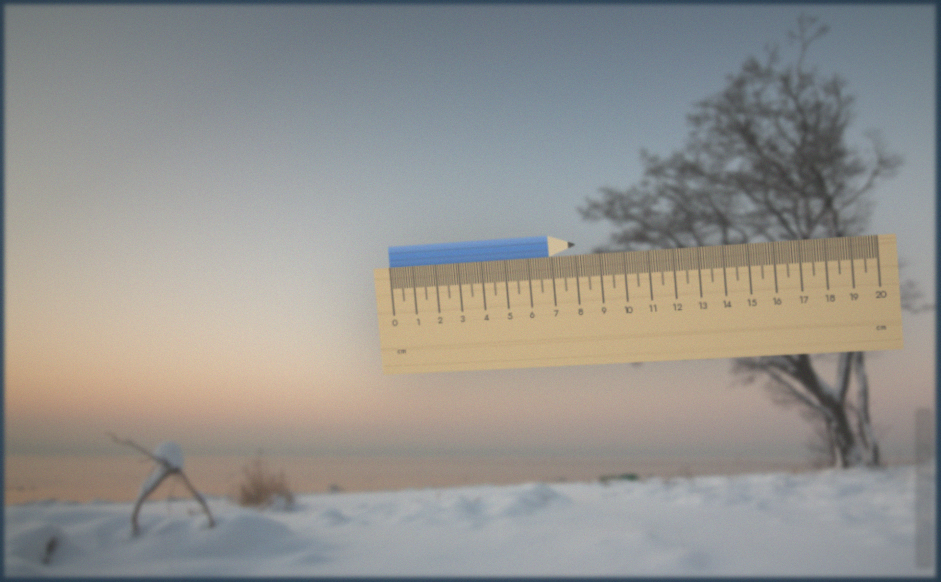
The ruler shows 8cm
